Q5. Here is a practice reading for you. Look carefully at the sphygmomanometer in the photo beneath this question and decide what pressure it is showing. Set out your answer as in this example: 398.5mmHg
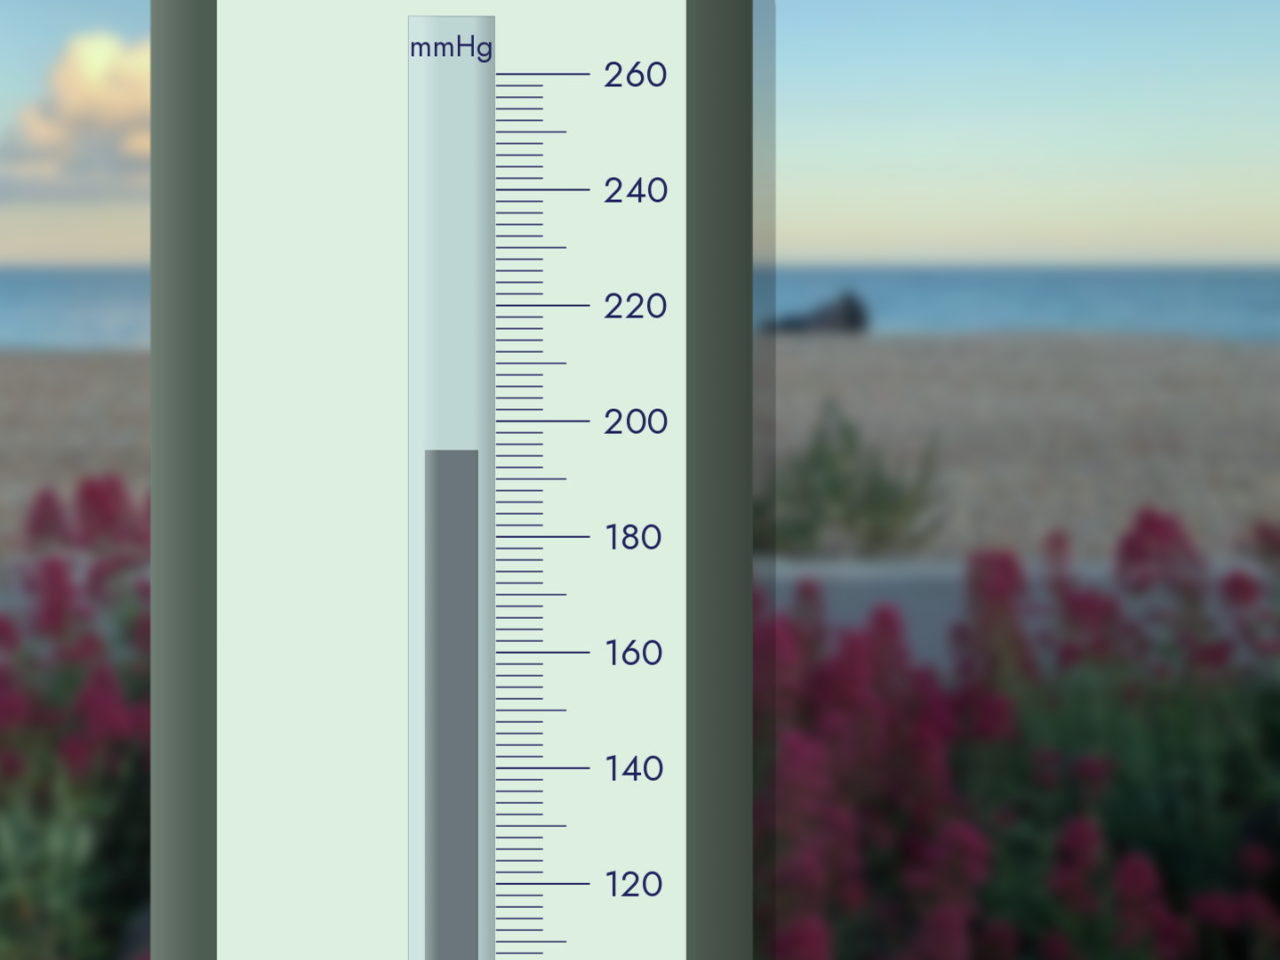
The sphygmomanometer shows 195mmHg
